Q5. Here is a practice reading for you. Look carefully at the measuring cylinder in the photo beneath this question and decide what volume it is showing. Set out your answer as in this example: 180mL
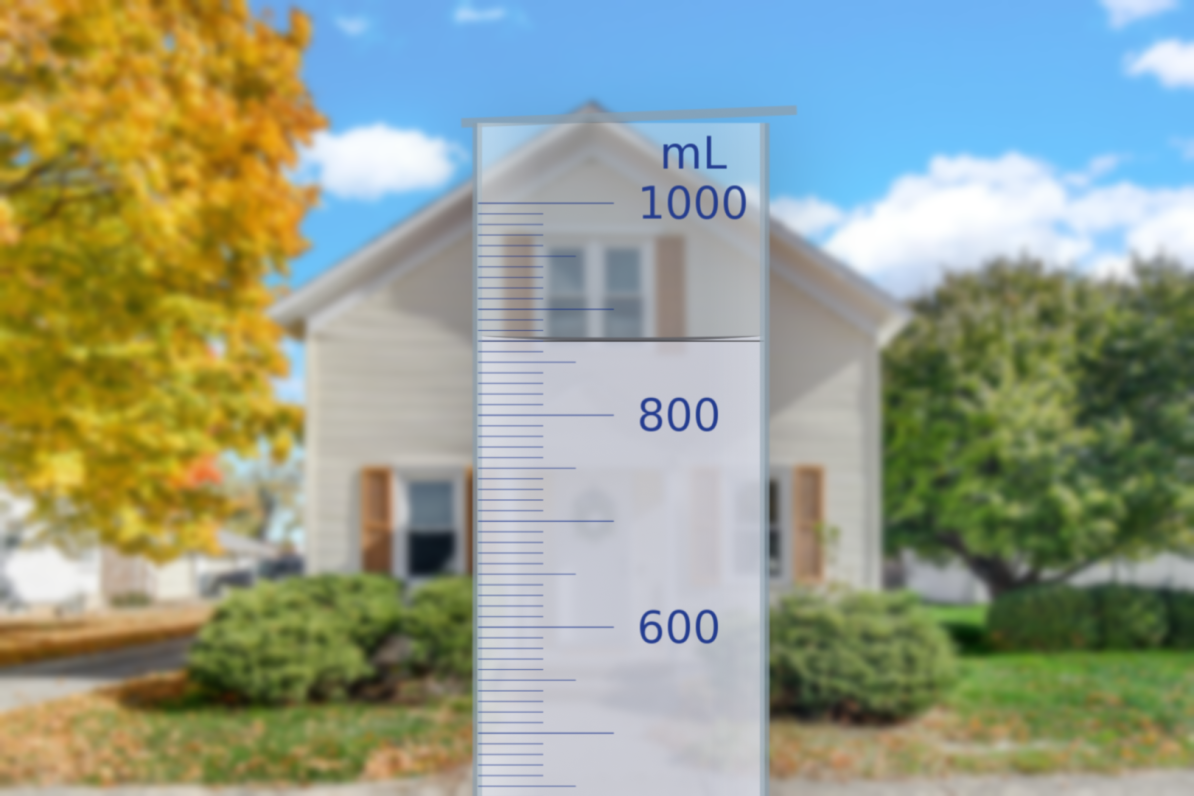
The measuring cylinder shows 870mL
